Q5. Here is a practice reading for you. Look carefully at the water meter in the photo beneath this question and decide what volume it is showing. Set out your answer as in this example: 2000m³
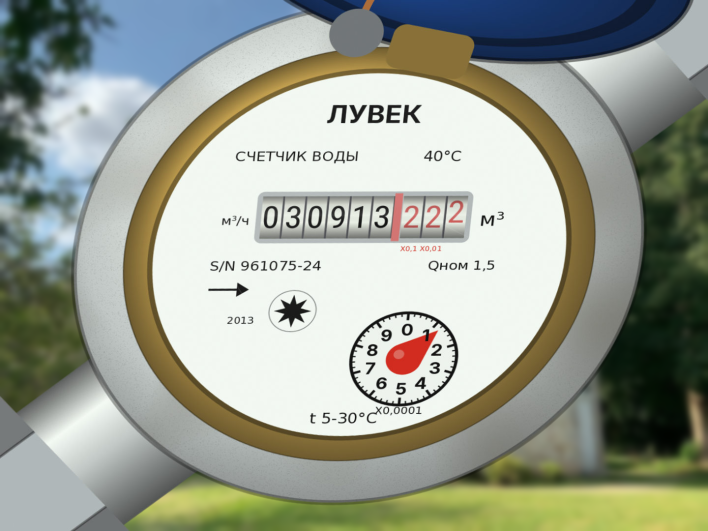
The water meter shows 30913.2221m³
